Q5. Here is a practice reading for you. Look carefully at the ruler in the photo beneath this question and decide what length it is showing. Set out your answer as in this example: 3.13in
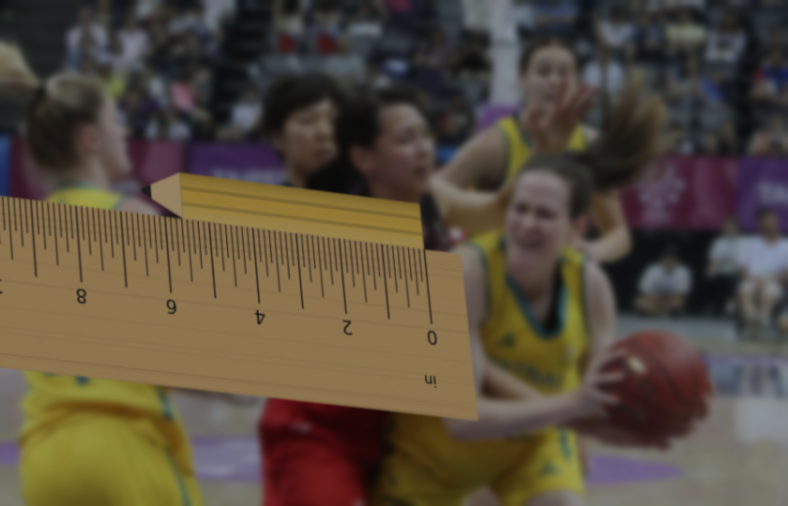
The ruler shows 6.5in
